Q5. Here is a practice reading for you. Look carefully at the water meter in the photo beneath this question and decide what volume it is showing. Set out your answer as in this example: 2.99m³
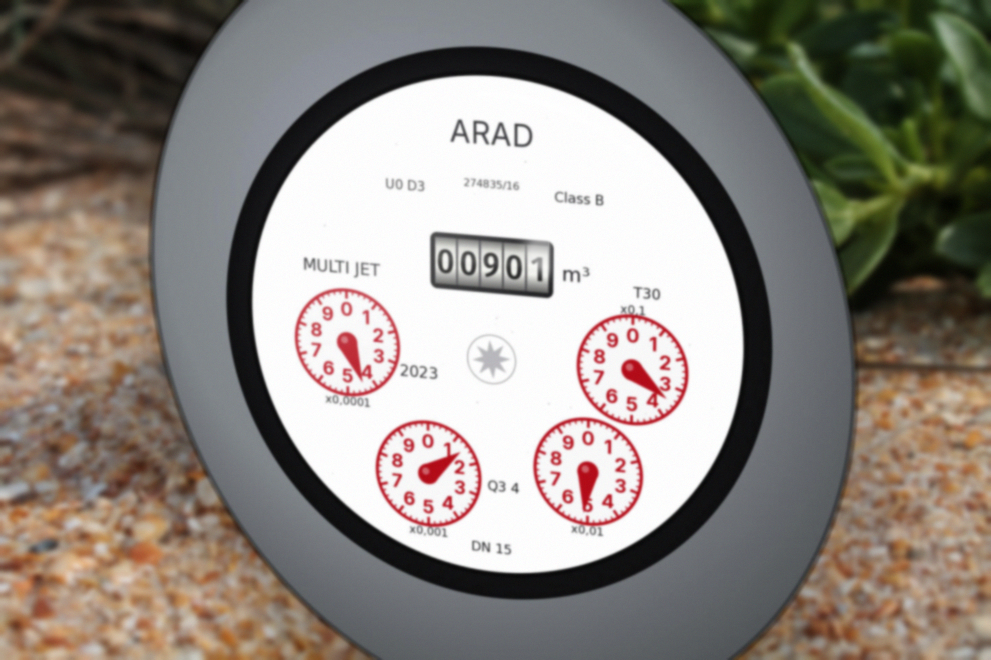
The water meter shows 901.3514m³
